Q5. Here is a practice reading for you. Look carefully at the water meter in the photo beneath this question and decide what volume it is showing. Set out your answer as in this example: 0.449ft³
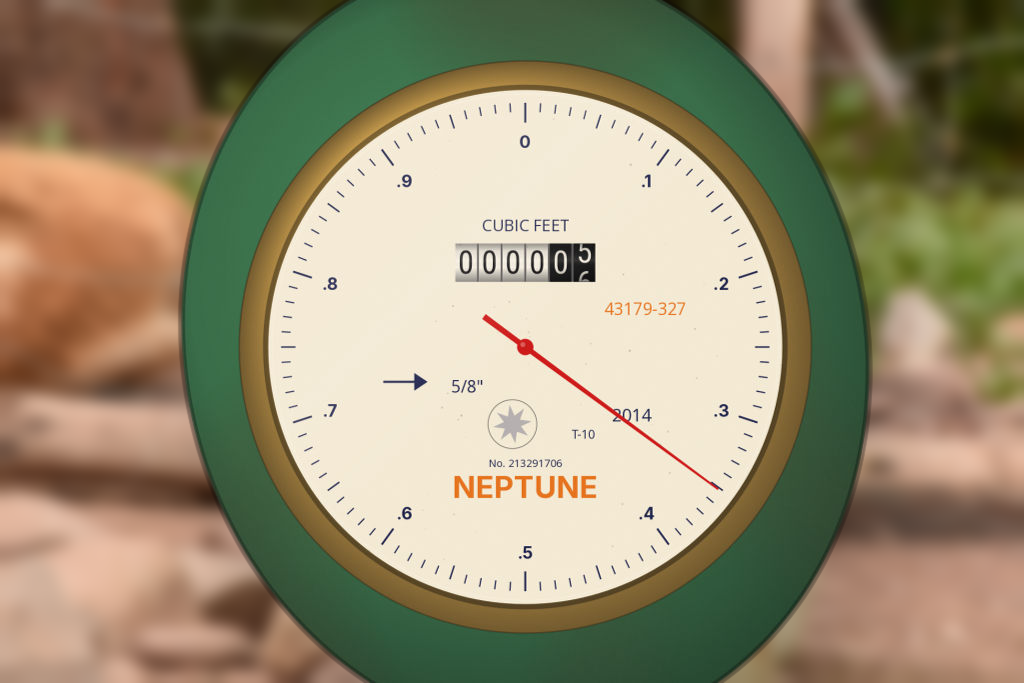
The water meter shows 5.35ft³
